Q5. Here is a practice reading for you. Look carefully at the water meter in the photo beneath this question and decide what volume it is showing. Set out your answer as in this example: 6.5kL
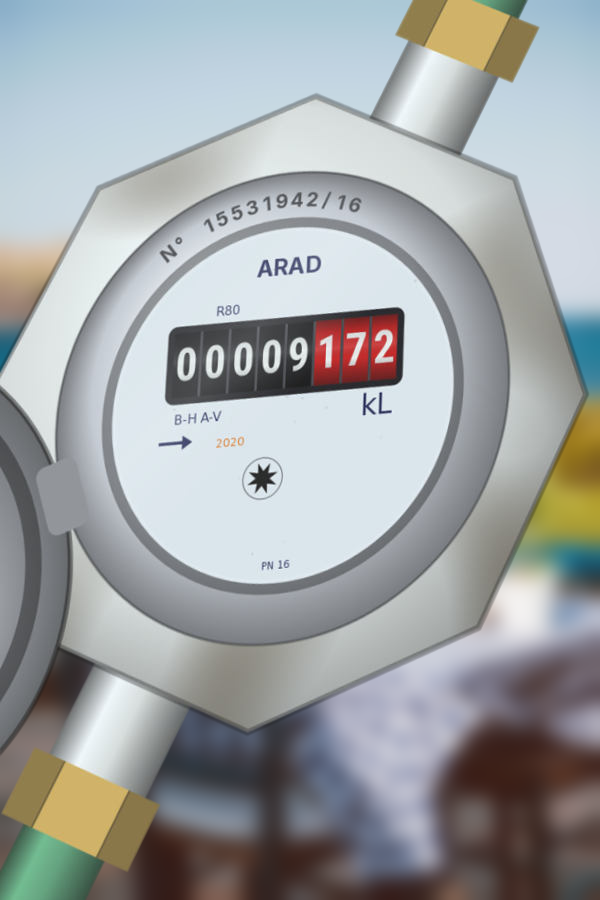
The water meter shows 9.172kL
